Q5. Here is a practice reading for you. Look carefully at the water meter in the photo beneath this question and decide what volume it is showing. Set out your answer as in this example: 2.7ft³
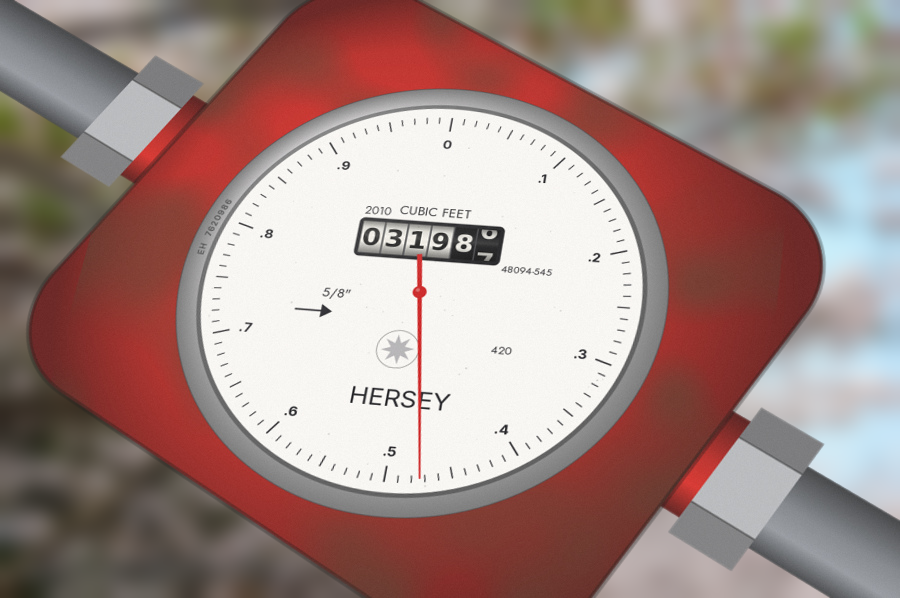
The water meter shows 31986.47ft³
